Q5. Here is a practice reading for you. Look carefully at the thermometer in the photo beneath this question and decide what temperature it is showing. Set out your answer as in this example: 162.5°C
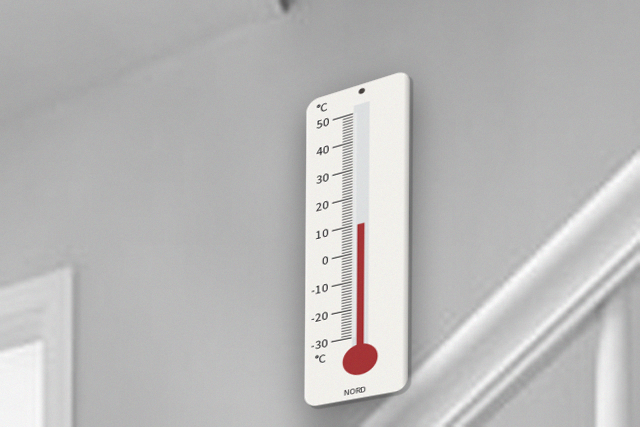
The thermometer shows 10°C
